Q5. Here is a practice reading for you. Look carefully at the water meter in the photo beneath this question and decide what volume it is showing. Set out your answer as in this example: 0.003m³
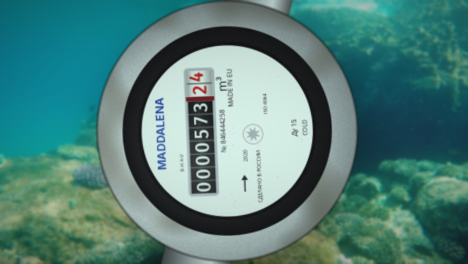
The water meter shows 573.24m³
